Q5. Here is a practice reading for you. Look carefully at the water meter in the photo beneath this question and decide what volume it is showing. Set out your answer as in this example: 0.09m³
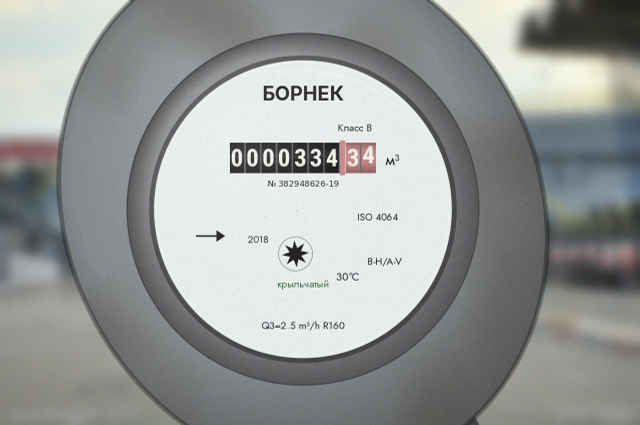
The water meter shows 334.34m³
